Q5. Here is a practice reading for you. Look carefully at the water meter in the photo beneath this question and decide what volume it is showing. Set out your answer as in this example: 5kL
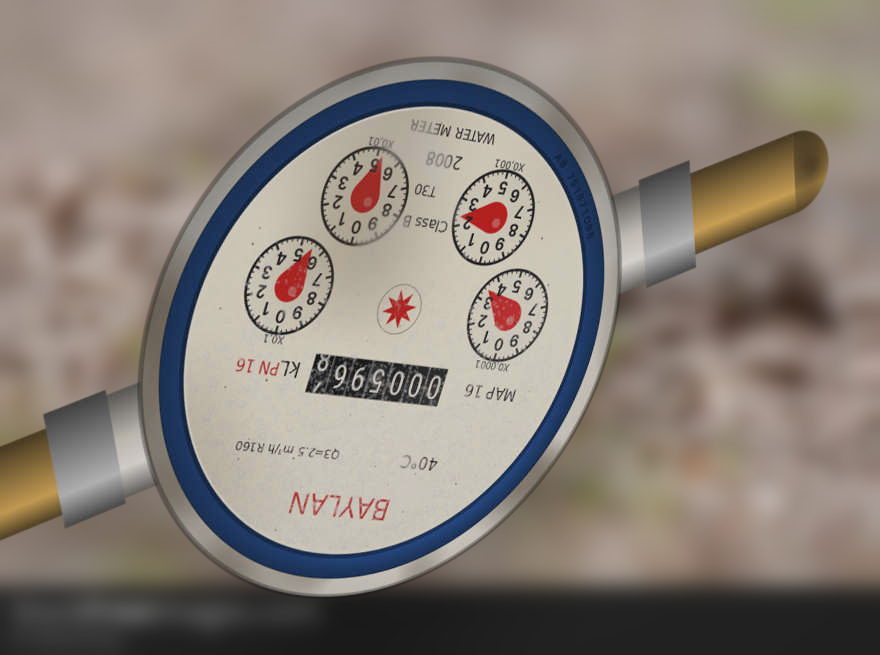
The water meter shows 5967.5523kL
